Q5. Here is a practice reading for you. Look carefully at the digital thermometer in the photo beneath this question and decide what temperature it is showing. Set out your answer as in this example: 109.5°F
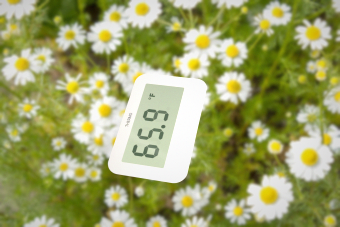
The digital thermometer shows 65.9°F
